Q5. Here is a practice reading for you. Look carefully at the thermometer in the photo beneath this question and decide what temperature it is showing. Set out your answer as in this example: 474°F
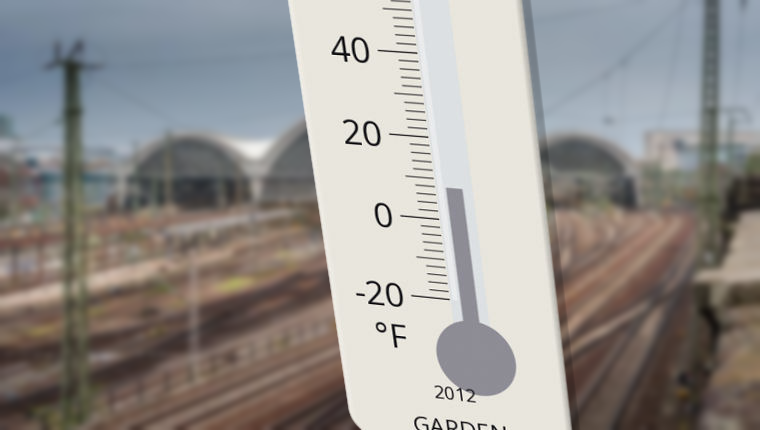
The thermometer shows 8°F
